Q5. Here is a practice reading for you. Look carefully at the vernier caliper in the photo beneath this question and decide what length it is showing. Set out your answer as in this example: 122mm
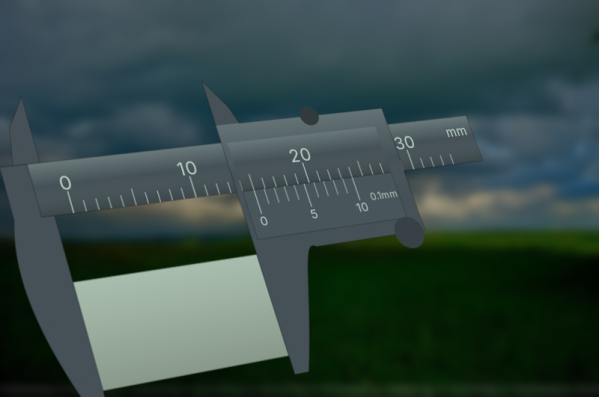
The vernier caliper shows 15.0mm
